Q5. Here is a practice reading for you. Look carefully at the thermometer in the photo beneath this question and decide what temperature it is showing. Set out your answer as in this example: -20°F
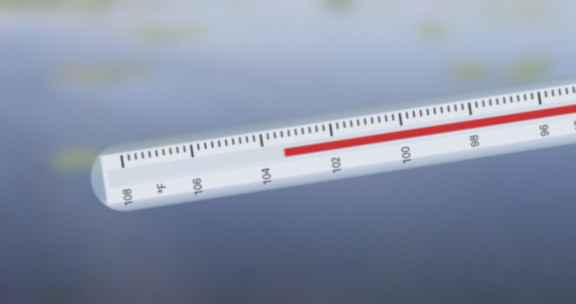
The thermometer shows 103.4°F
